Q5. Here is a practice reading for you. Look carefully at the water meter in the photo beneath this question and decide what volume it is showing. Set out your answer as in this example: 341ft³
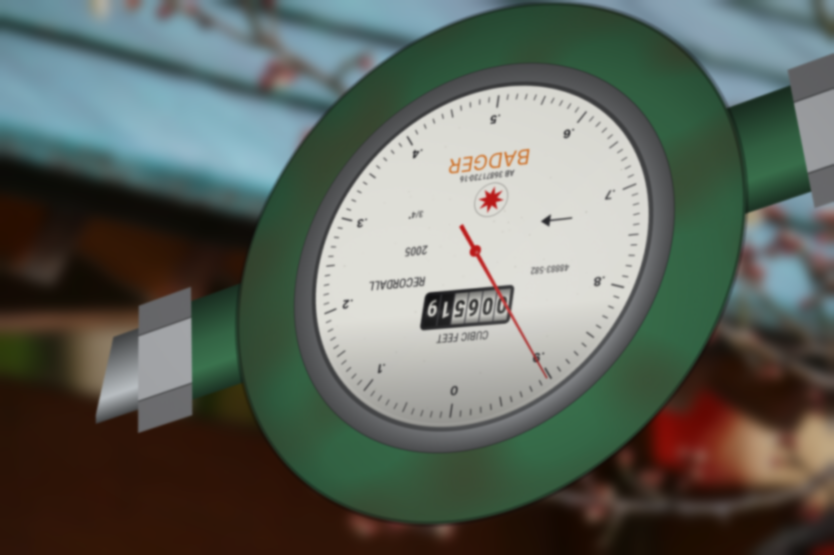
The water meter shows 6518.90ft³
